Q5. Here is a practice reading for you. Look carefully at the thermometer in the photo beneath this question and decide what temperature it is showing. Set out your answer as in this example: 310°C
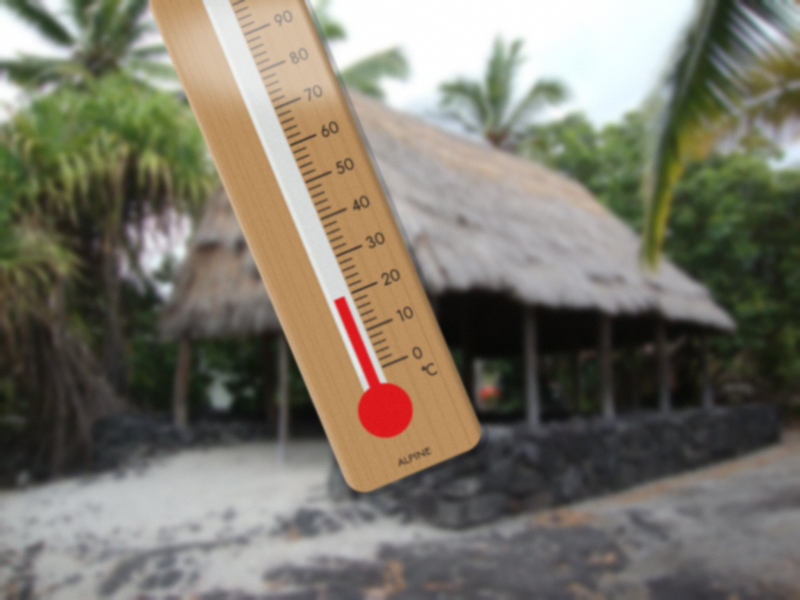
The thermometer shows 20°C
